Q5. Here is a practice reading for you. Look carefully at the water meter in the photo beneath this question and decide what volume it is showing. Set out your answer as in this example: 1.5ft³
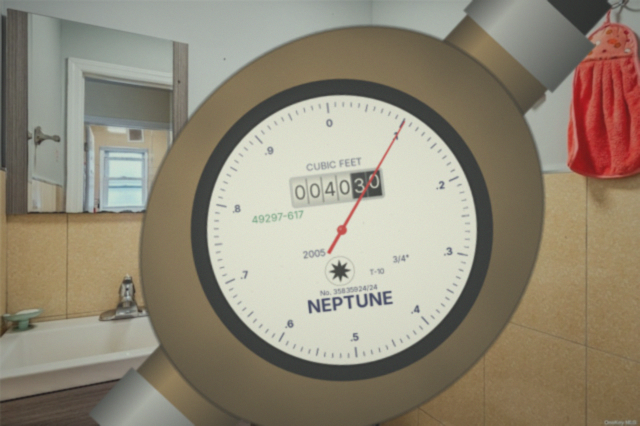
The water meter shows 4030.10ft³
